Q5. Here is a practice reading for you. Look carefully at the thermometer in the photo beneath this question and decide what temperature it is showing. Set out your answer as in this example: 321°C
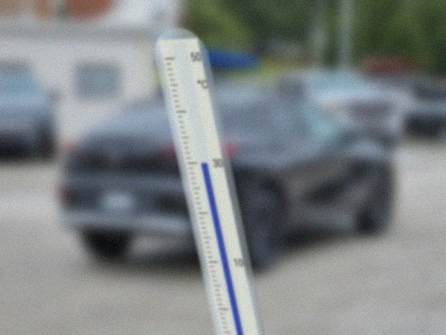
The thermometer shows 30°C
